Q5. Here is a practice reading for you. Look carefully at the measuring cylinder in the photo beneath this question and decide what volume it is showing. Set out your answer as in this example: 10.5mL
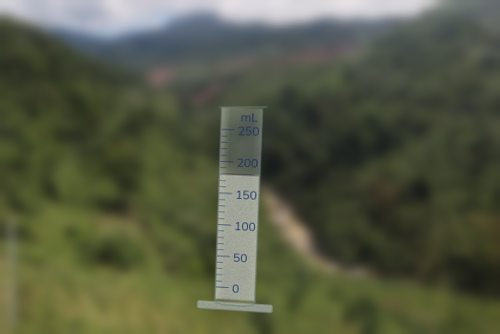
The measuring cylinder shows 180mL
